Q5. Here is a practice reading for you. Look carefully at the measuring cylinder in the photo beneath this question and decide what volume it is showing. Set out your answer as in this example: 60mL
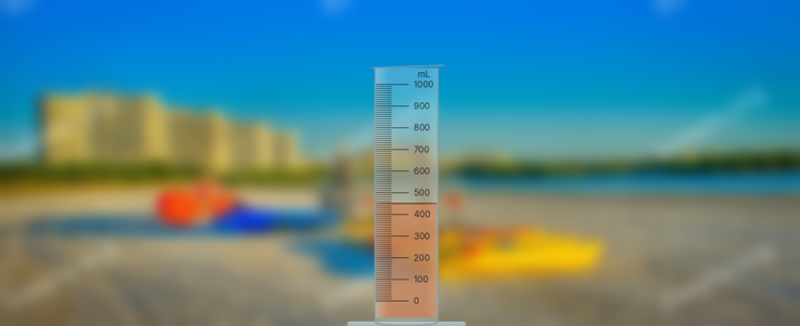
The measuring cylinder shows 450mL
